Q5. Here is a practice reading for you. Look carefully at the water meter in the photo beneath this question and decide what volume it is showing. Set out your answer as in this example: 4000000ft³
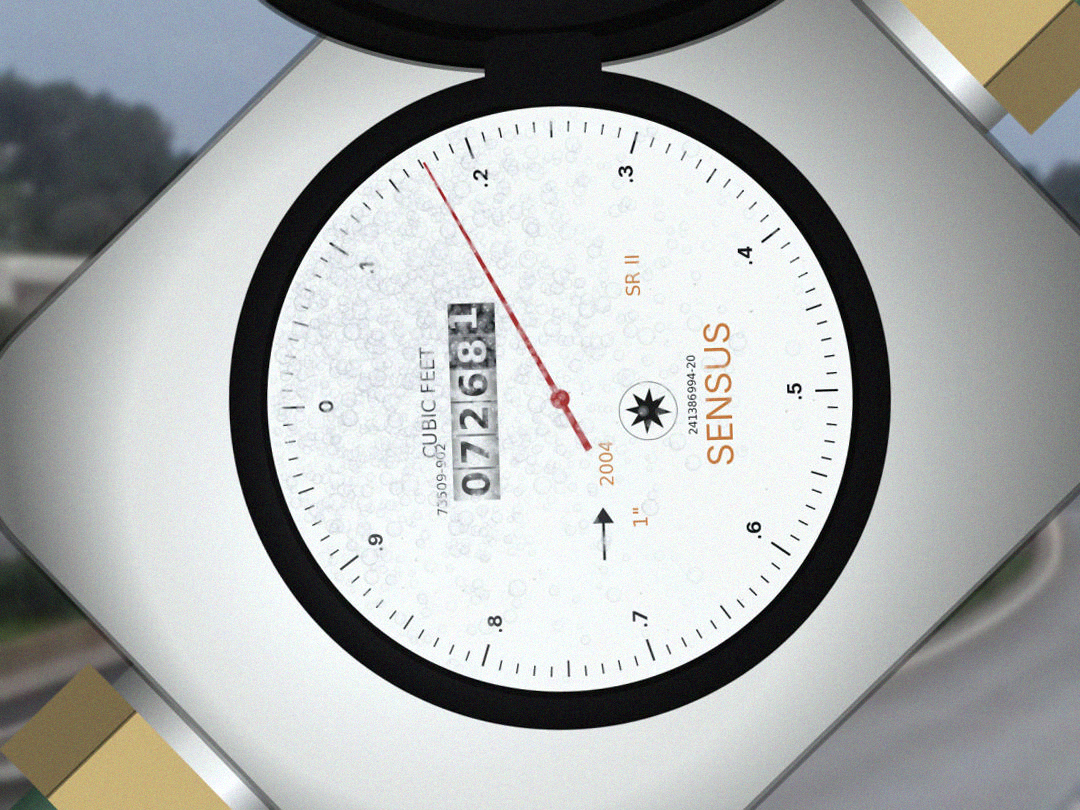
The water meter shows 72681.17ft³
